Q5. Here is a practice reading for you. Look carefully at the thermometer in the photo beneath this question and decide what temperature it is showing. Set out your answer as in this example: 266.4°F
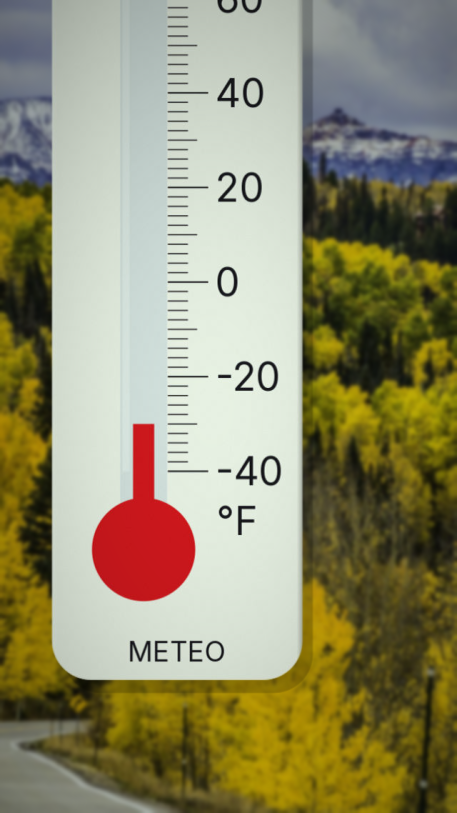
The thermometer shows -30°F
